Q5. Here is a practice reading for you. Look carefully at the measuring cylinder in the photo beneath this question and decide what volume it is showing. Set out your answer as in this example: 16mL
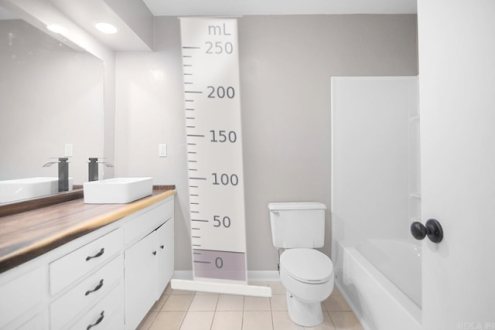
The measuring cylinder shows 15mL
